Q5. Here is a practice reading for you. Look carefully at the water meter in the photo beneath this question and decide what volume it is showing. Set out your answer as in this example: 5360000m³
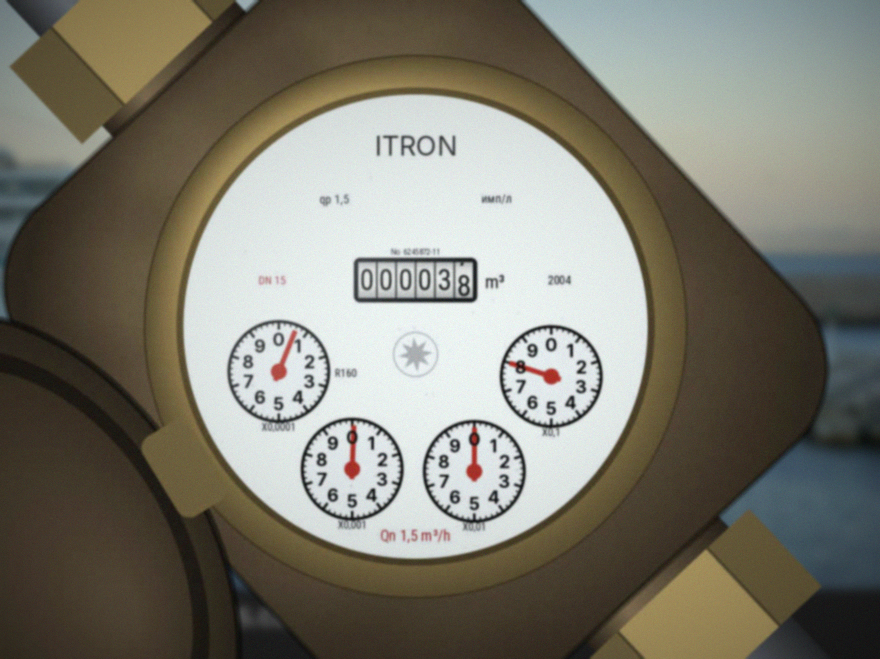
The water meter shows 37.8000m³
